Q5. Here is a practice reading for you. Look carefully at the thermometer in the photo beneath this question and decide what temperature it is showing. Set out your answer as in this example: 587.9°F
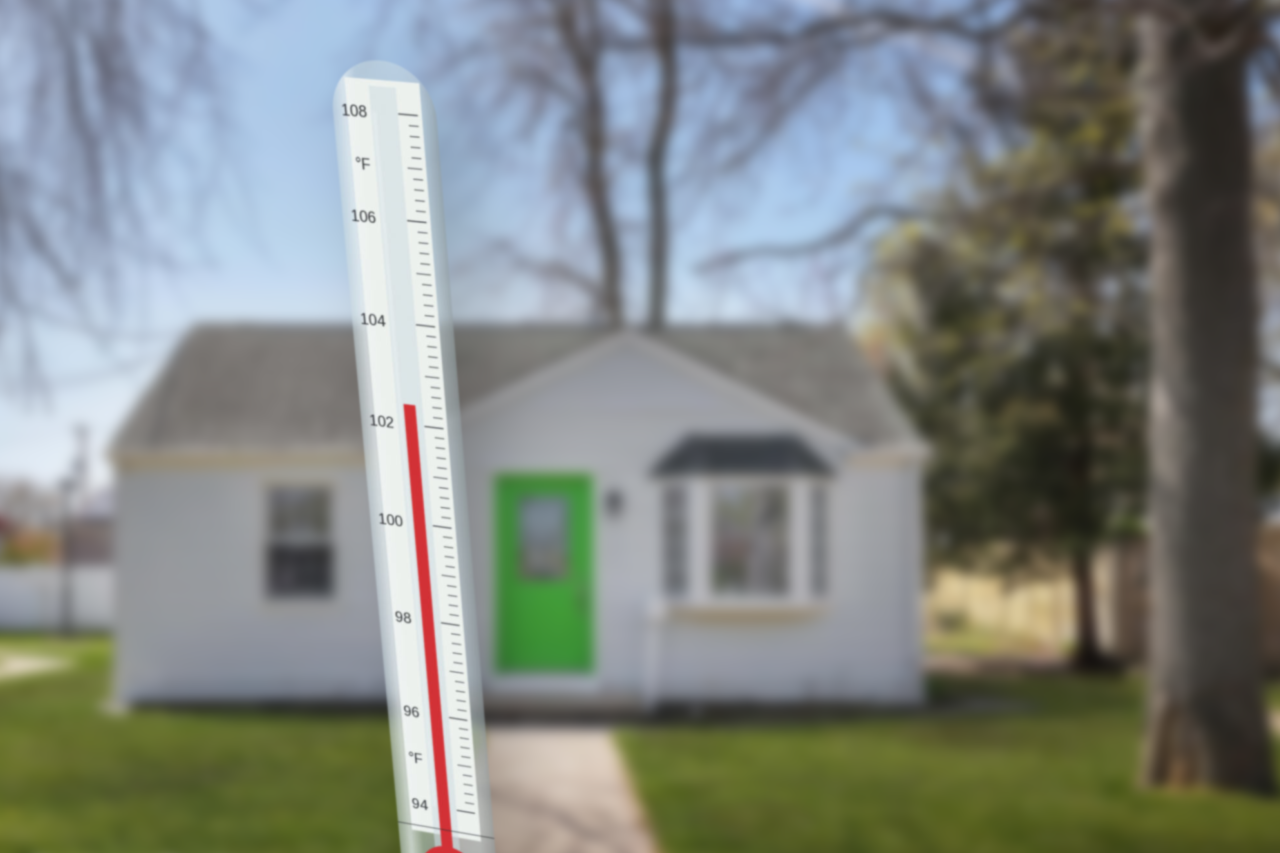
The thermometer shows 102.4°F
